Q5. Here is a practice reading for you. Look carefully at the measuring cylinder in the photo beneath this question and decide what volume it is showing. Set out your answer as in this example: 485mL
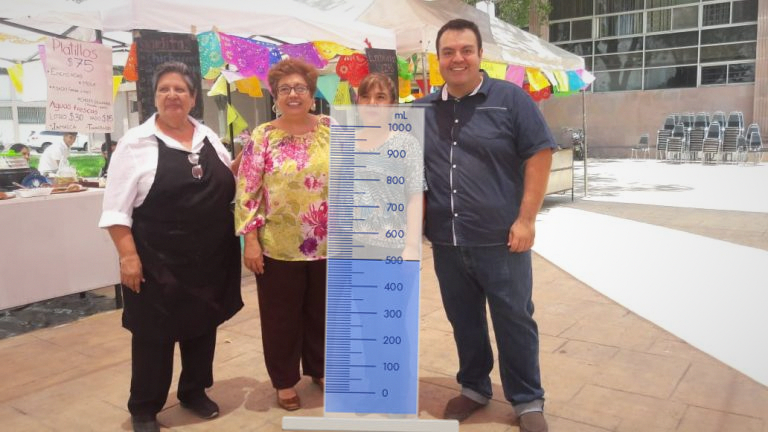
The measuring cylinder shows 500mL
